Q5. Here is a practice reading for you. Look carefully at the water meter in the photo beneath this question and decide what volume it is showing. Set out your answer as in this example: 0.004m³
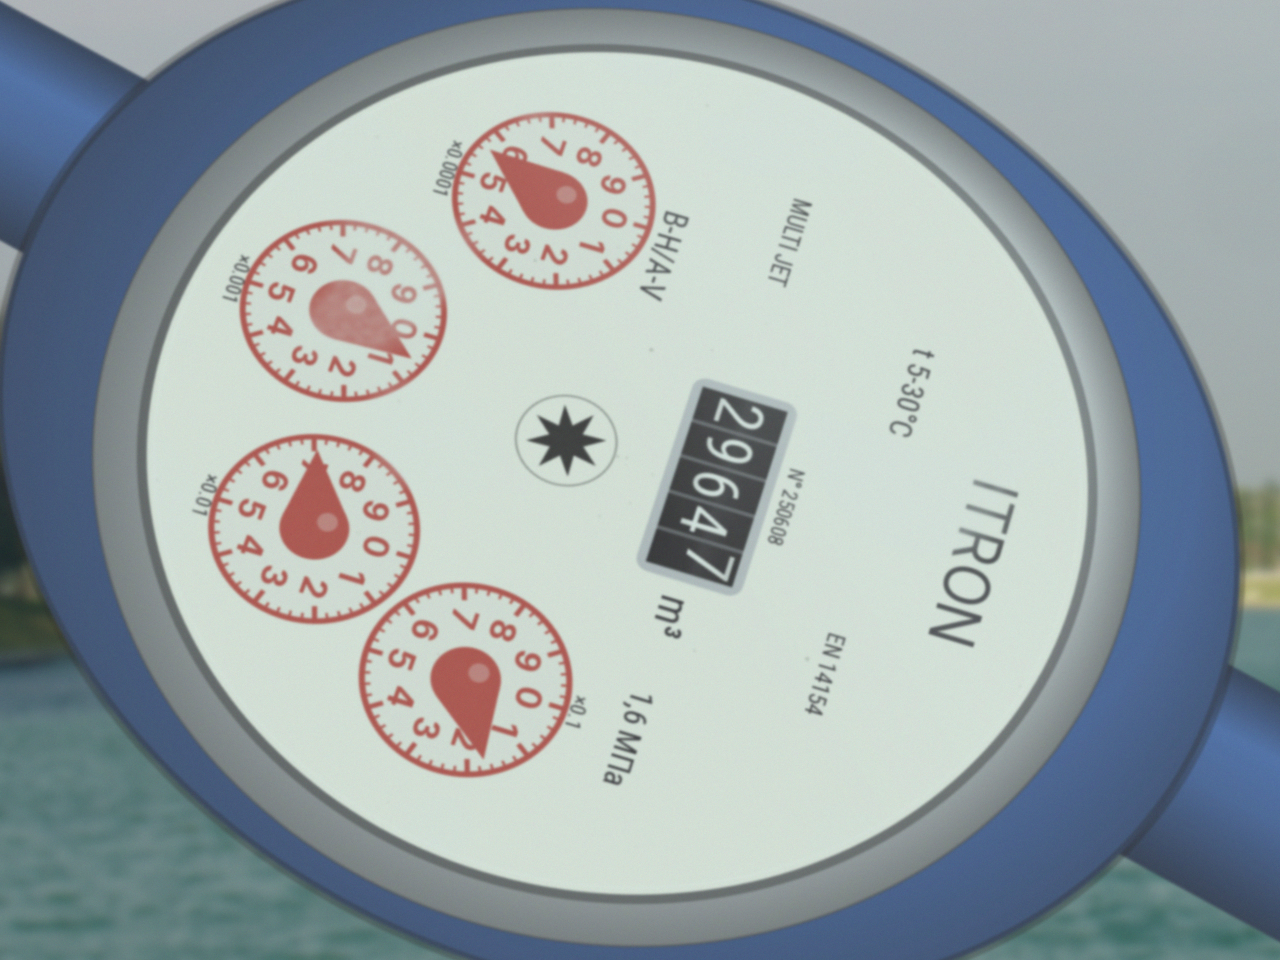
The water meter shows 29647.1705m³
